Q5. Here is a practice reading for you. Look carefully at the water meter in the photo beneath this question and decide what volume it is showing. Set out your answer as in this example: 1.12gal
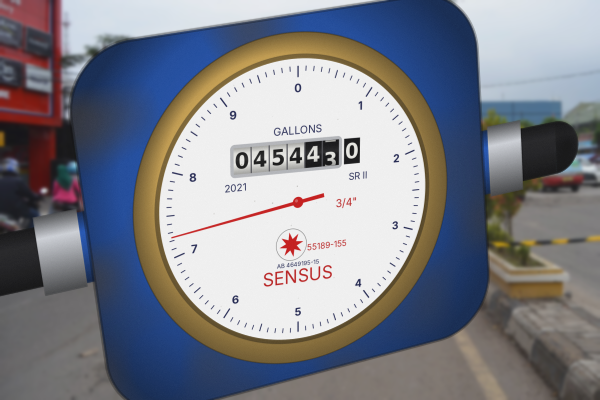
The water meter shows 454427.2gal
